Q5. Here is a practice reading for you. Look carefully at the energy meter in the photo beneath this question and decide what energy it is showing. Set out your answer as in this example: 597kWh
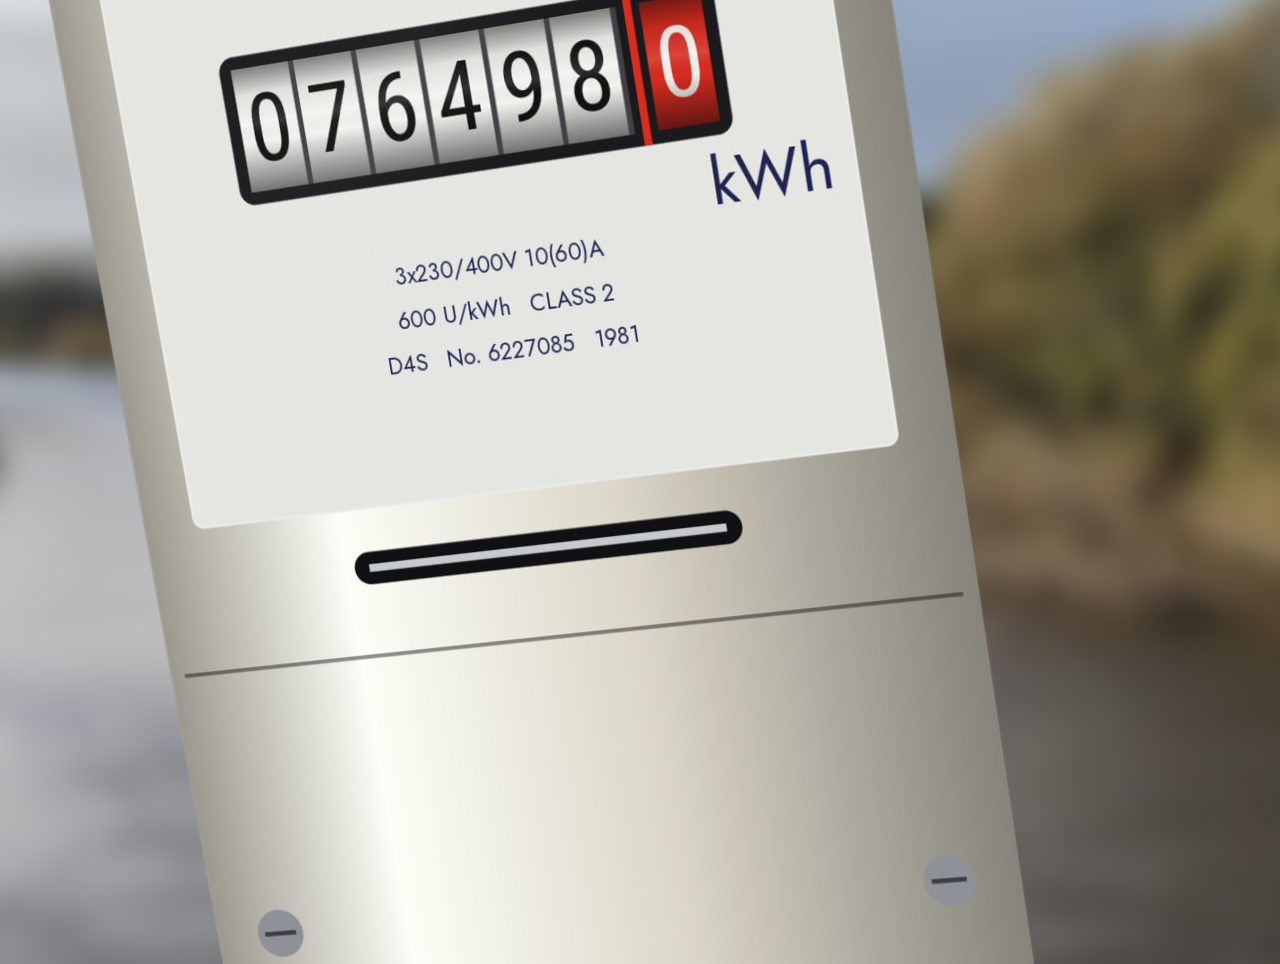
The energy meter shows 76498.0kWh
